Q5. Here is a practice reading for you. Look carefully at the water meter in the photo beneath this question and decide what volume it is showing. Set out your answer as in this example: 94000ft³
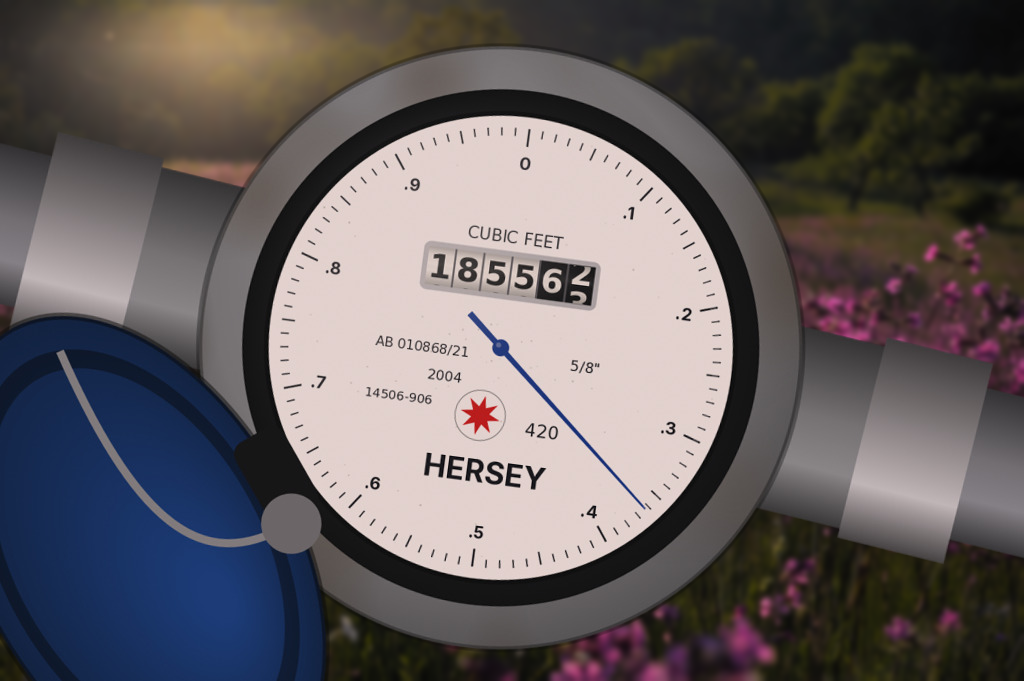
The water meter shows 185562.36ft³
